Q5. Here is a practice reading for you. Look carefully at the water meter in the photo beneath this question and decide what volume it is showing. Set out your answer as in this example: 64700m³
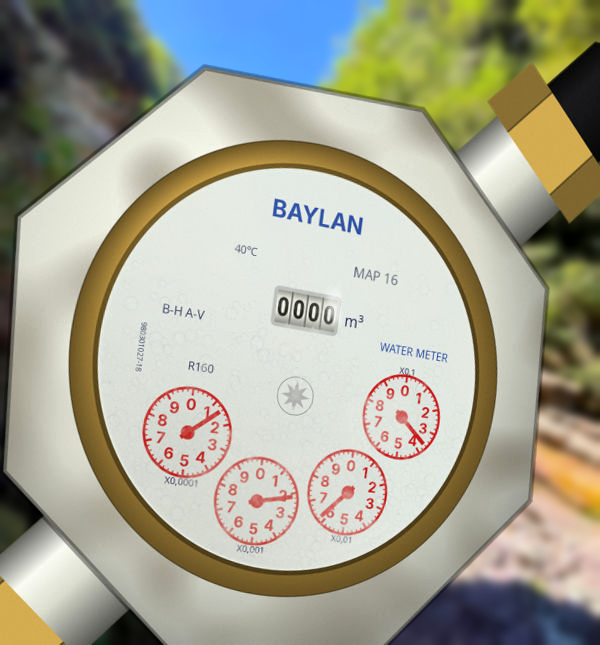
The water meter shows 0.3621m³
